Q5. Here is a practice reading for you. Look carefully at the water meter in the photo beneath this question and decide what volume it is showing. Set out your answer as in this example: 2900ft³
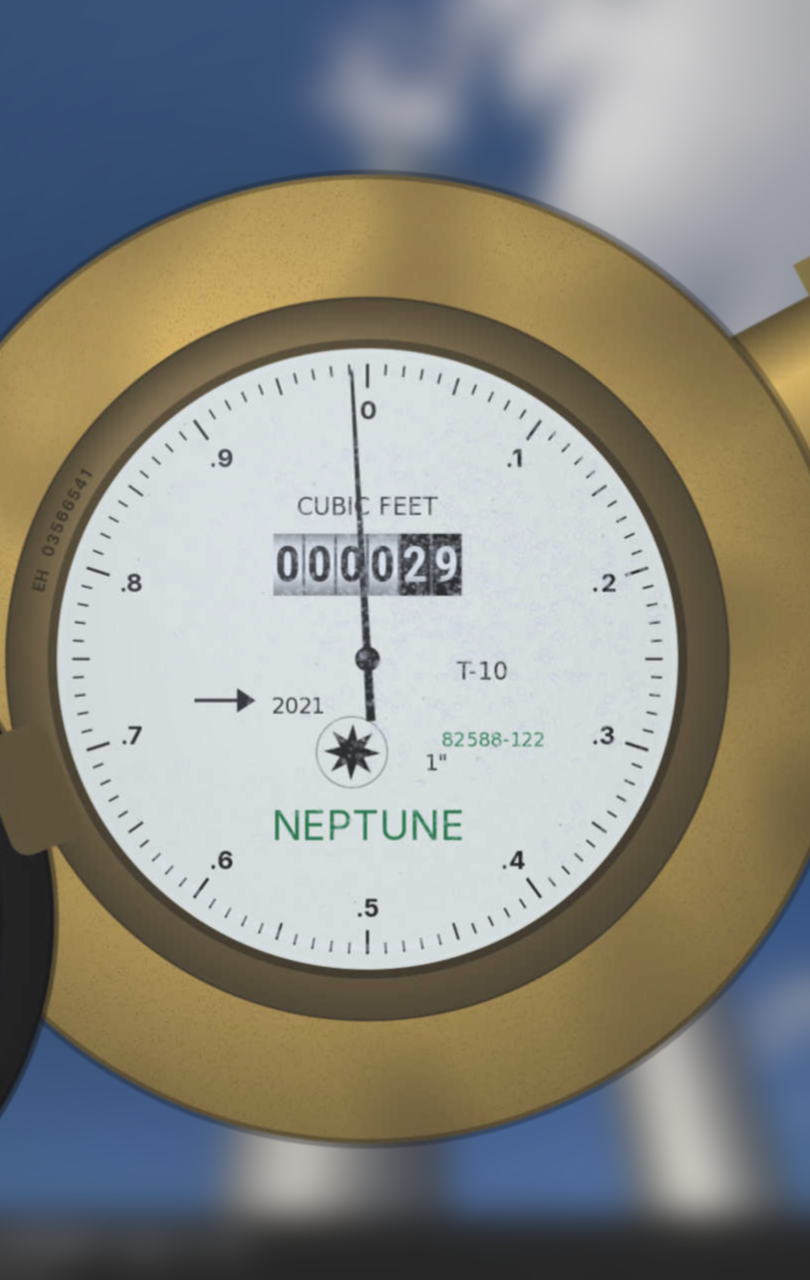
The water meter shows 28.99ft³
